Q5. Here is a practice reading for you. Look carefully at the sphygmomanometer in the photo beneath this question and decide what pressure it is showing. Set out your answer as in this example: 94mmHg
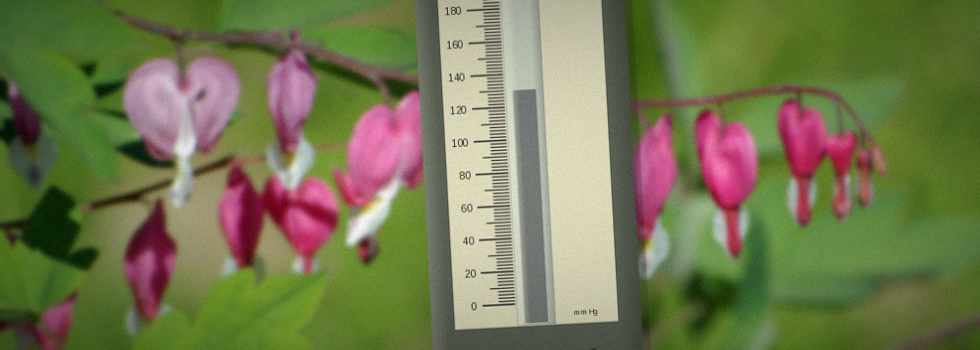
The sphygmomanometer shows 130mmHg
